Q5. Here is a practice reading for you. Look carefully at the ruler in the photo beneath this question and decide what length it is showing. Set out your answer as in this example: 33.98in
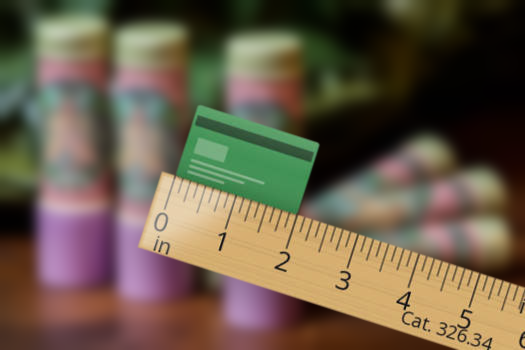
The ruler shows 2in
